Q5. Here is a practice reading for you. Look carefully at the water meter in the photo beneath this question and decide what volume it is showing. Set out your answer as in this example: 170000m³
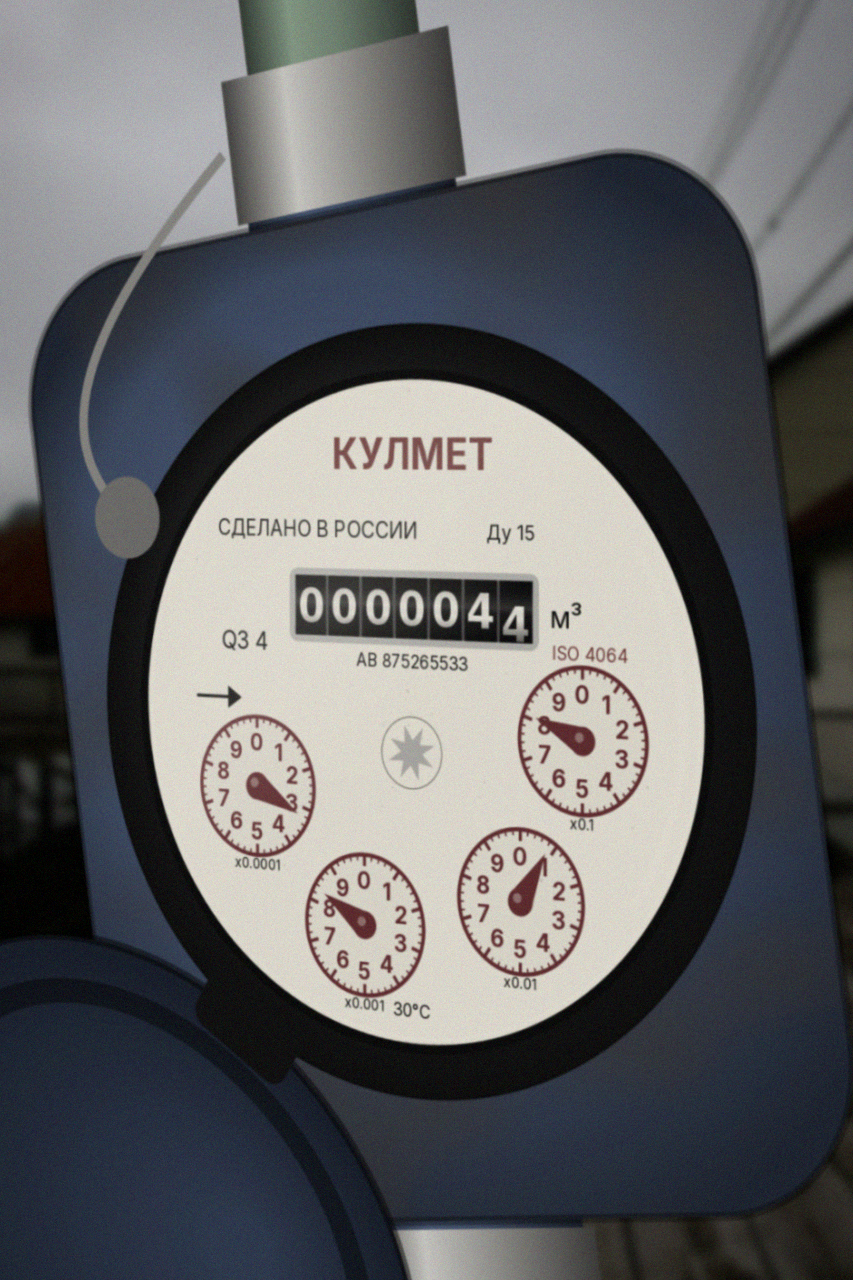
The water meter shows 43.8083m³
